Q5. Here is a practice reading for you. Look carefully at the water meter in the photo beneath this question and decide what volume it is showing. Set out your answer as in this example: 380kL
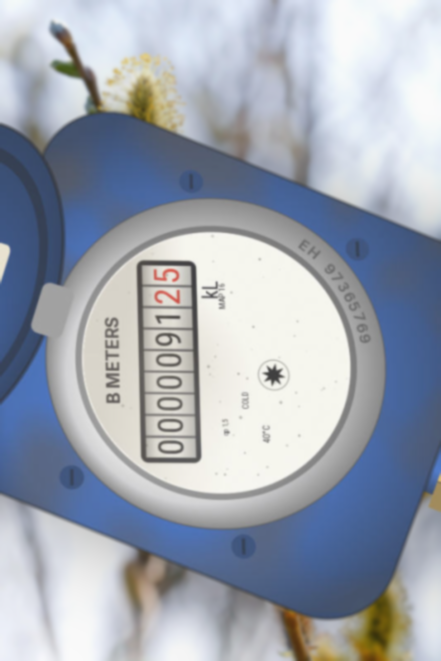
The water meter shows 91.25kL
